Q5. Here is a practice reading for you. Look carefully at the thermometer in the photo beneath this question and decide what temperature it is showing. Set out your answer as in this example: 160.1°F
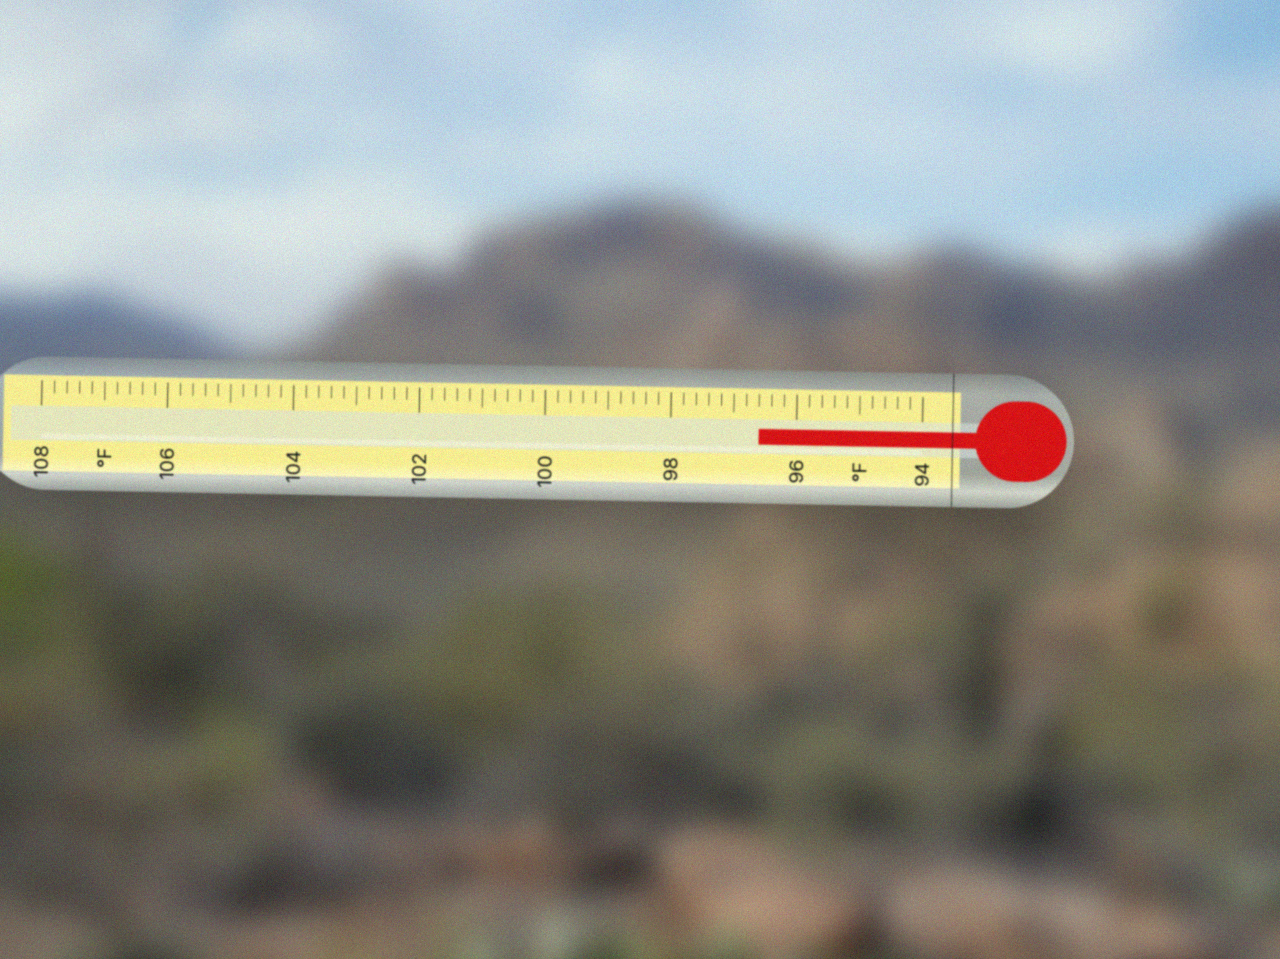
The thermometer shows 96.6°F
